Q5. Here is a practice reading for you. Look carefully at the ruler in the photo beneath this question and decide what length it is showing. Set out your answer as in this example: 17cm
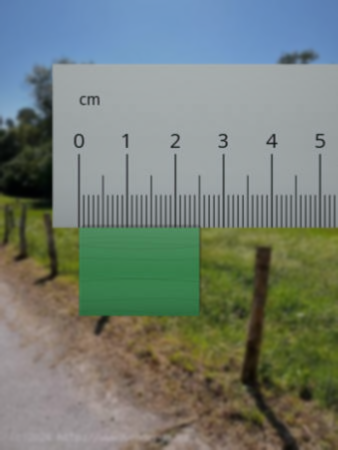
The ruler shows 2.5cm
